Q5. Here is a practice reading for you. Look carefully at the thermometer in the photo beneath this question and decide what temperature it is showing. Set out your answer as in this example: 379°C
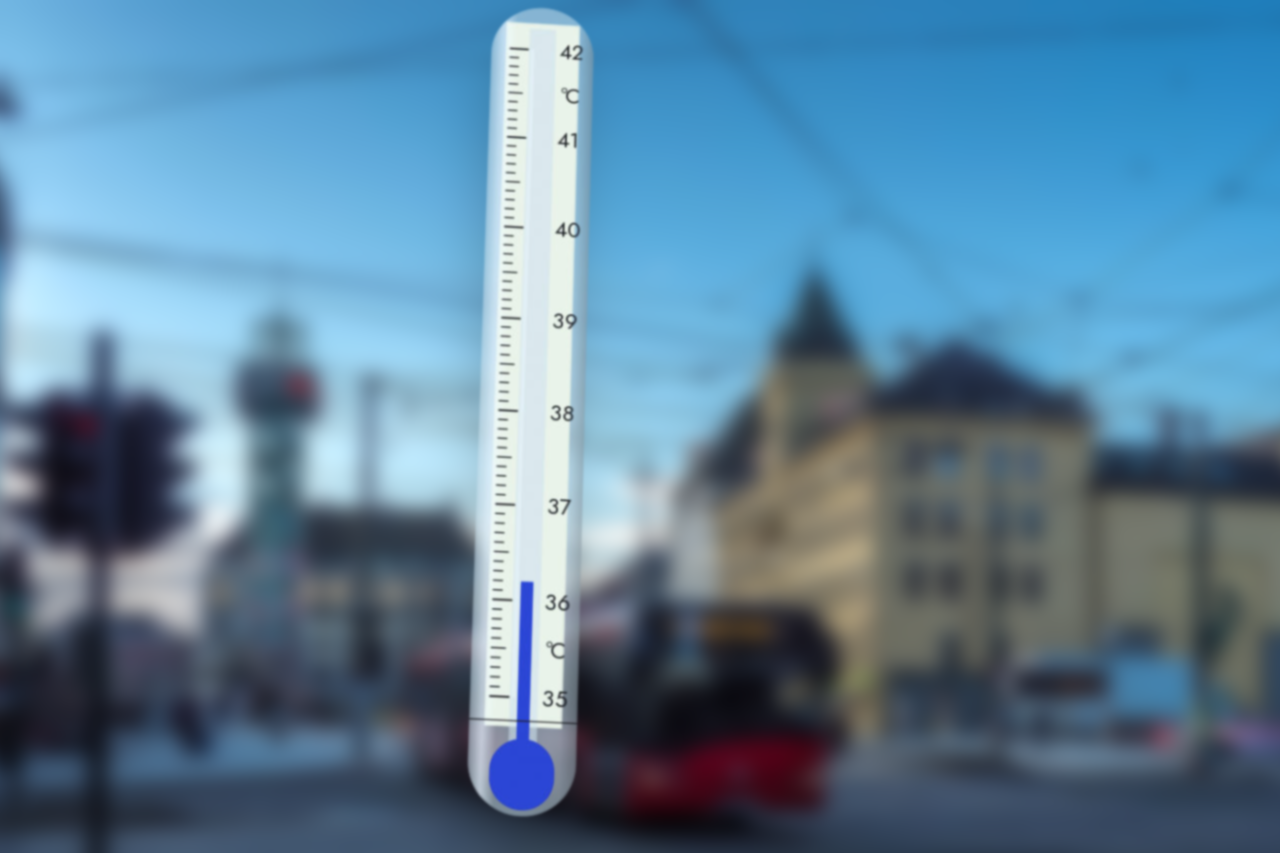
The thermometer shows 36.2°C
